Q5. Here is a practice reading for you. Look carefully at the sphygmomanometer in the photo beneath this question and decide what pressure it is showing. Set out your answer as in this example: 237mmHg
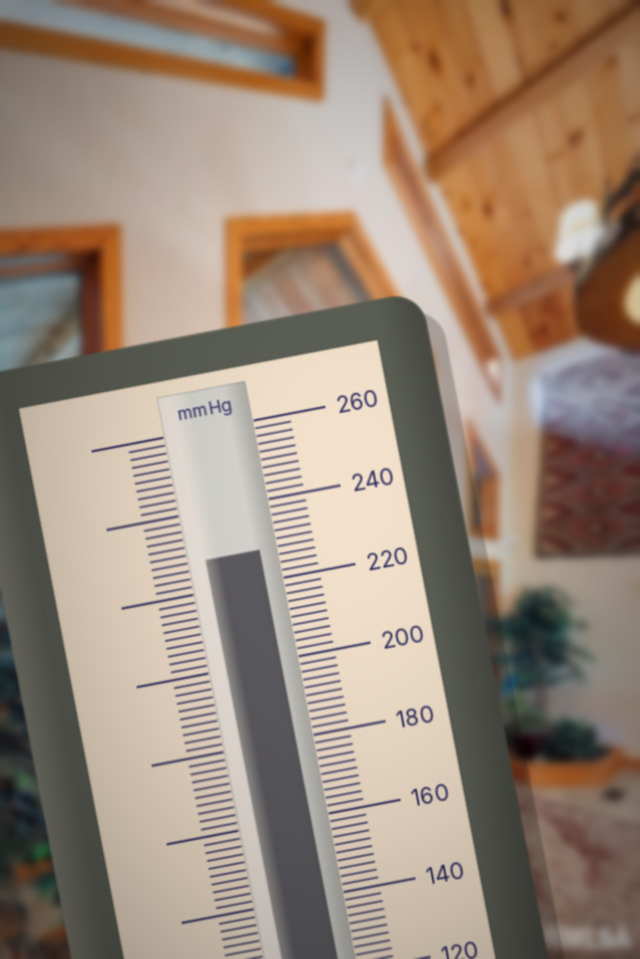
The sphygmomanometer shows 228mmHg
